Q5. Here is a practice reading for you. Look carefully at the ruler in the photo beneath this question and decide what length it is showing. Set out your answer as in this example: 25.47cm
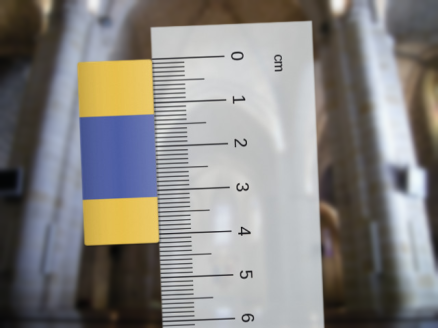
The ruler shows 4.2cm
